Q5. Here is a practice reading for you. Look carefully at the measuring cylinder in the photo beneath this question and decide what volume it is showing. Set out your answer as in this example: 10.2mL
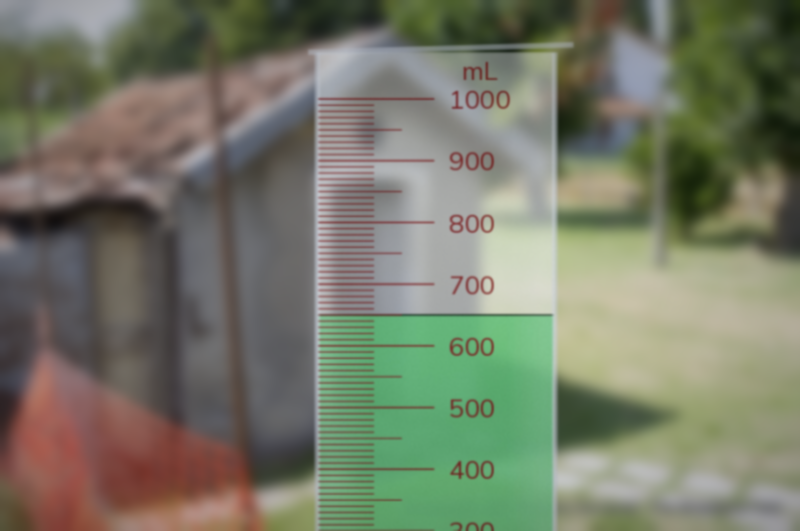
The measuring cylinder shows 650mL
